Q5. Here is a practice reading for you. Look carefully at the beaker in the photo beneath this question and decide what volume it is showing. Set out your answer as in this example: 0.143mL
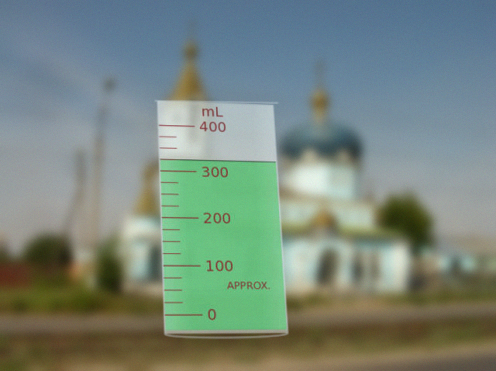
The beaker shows 325mL
